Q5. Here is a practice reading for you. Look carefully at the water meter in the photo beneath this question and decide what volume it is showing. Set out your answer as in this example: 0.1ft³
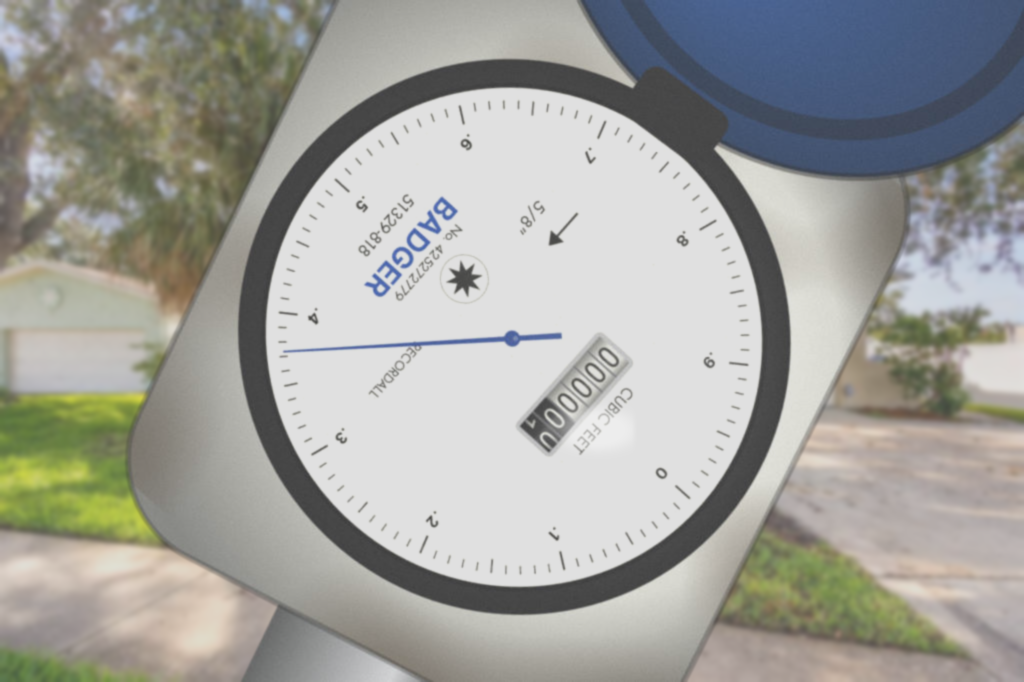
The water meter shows 0.37ft³
